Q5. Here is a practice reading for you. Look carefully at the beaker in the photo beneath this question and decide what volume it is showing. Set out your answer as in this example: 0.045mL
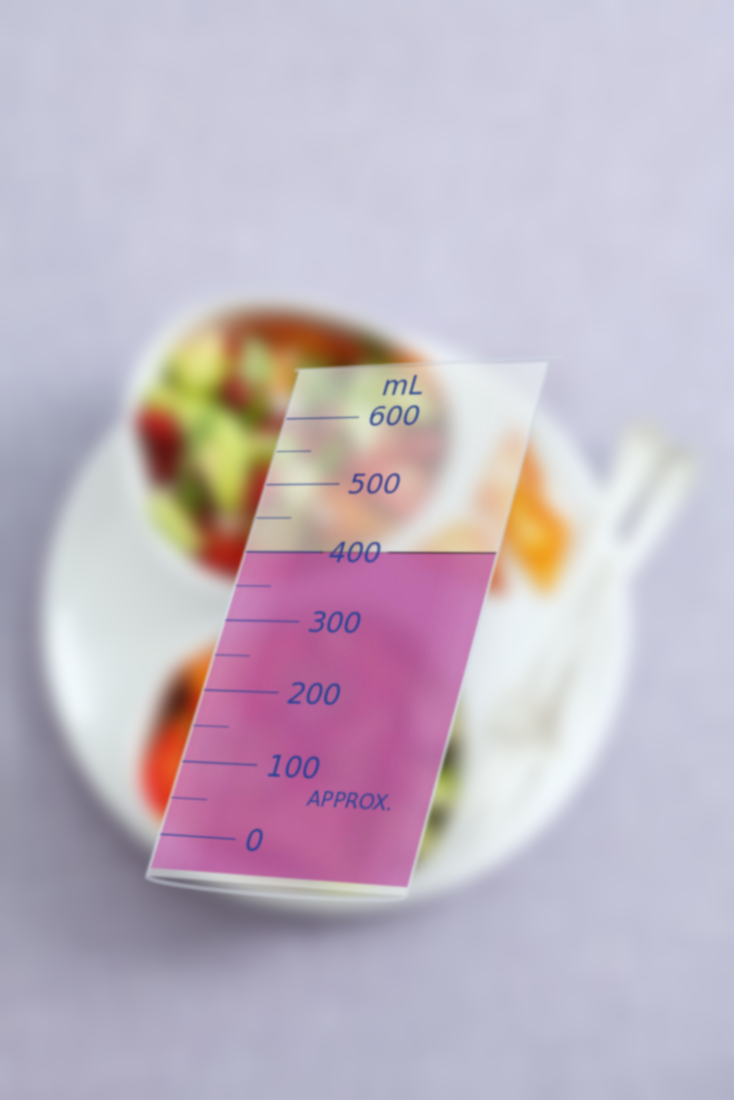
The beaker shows 400mL
